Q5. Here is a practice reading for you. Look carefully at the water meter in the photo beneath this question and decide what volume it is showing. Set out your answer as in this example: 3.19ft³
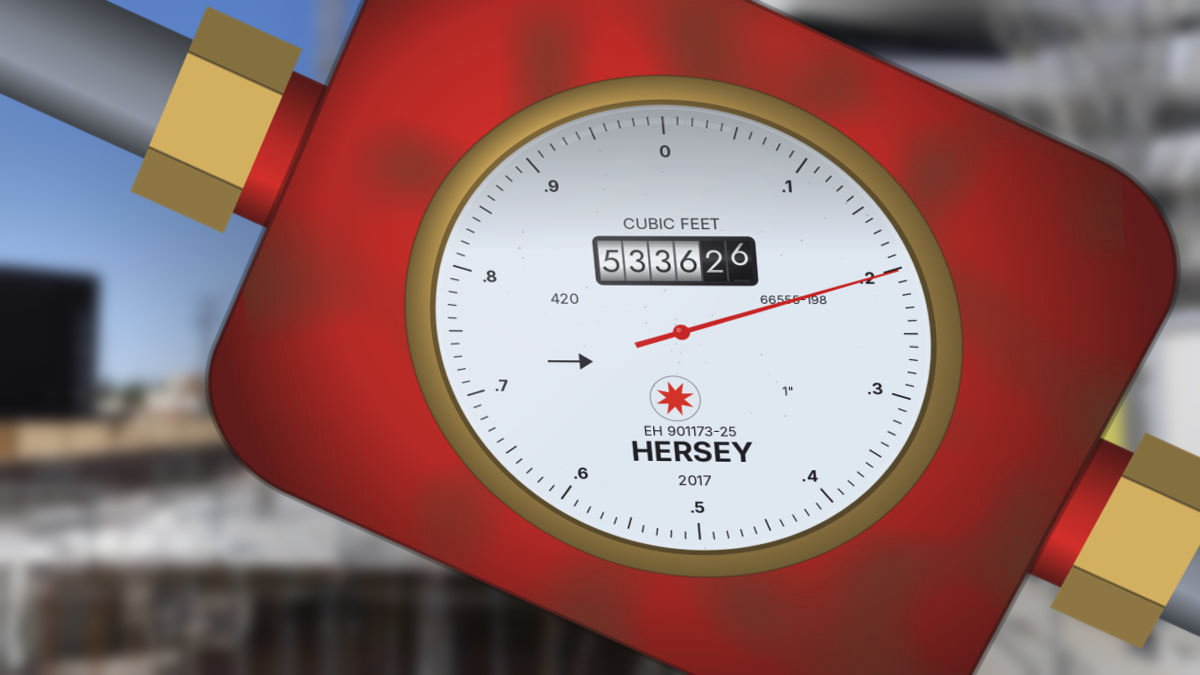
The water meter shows 533626.20ft³
